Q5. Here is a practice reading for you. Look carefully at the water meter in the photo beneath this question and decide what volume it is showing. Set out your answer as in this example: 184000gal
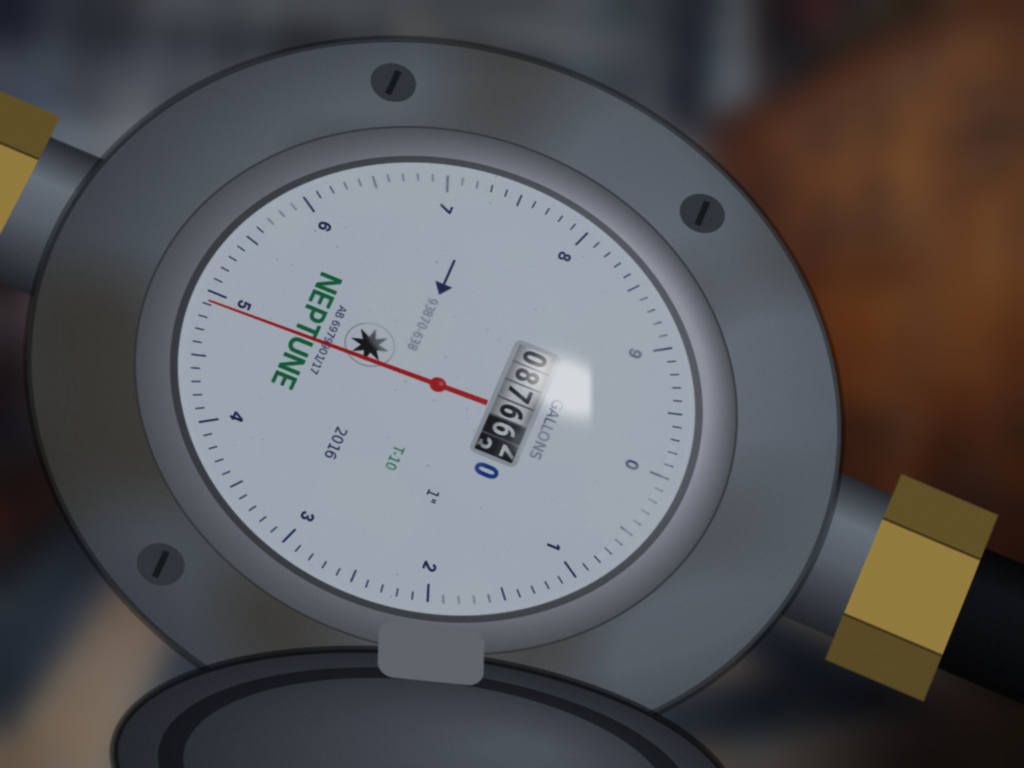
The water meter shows 876624.9gal
